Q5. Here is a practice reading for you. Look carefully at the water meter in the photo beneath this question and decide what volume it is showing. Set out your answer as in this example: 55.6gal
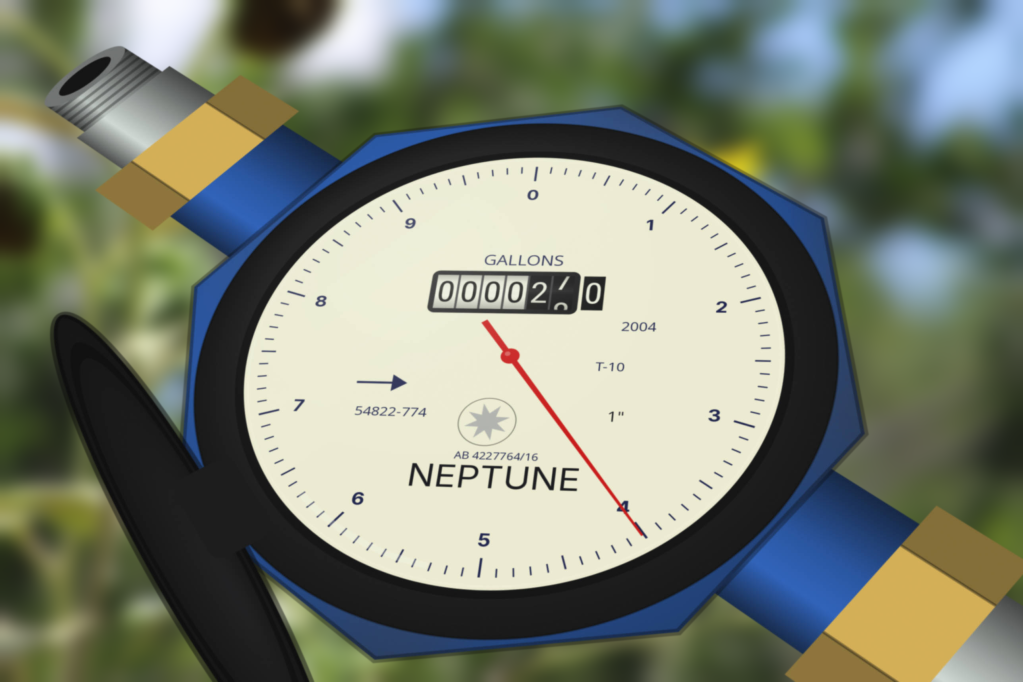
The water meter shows 274.0gal
